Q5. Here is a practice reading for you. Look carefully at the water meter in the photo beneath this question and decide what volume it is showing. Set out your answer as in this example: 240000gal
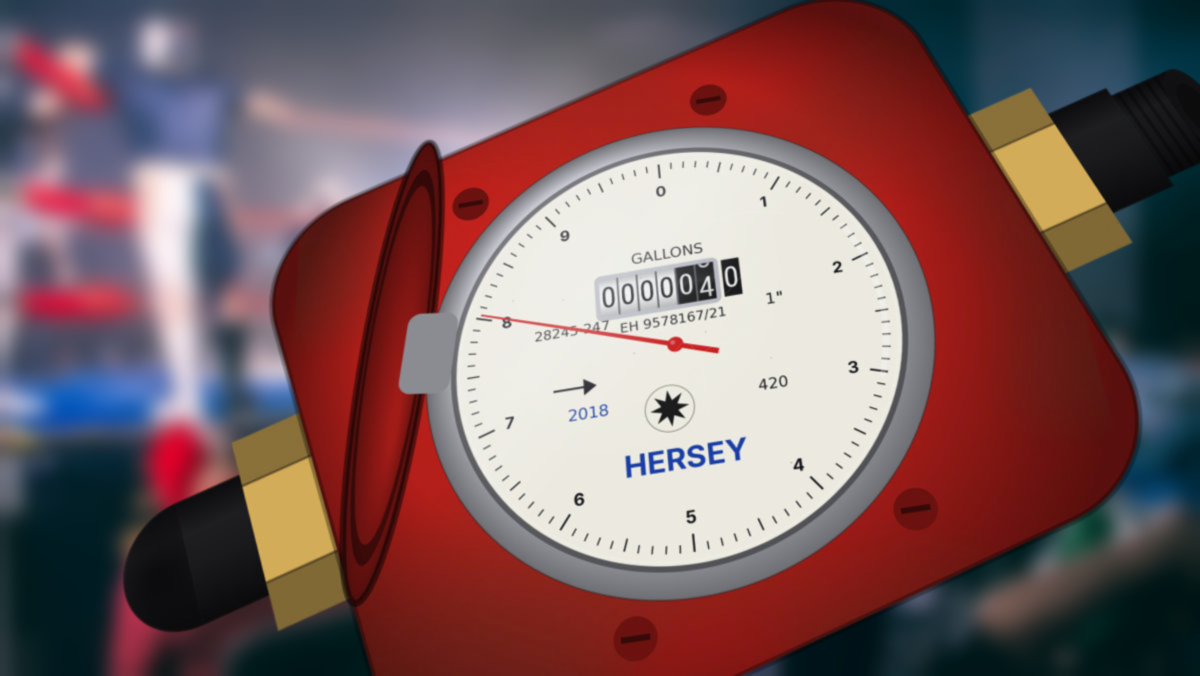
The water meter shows 38.0gal
